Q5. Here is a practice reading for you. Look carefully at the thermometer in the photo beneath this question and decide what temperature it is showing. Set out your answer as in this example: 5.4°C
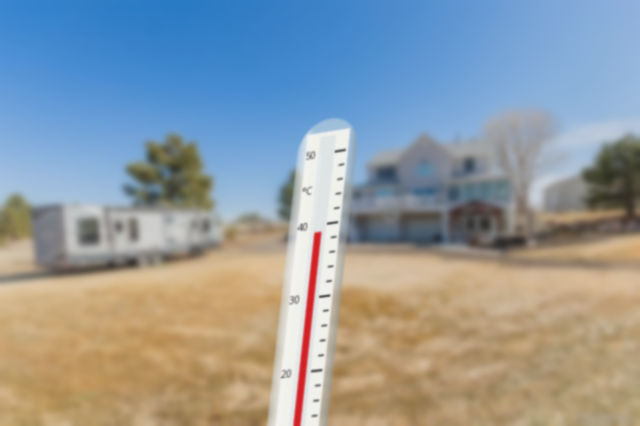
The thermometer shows 39°C
